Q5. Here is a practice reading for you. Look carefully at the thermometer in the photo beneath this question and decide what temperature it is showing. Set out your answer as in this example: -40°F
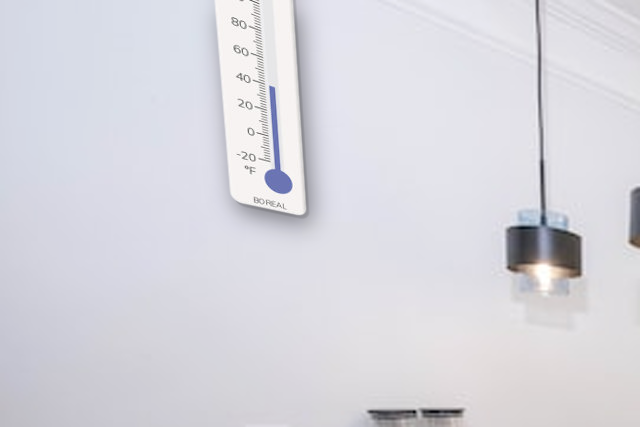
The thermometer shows 40°F
